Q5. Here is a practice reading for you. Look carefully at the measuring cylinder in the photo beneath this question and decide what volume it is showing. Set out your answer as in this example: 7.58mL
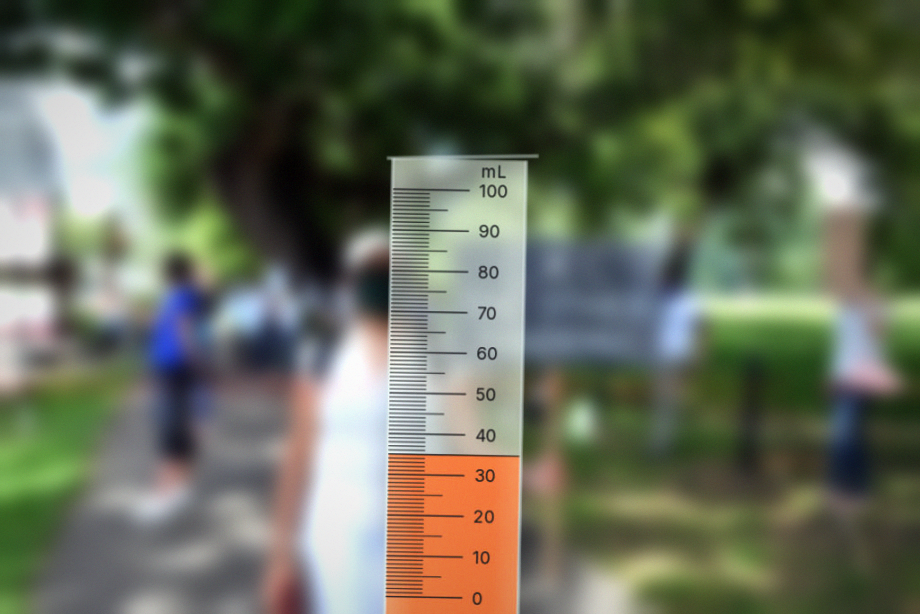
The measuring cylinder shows 35mL
